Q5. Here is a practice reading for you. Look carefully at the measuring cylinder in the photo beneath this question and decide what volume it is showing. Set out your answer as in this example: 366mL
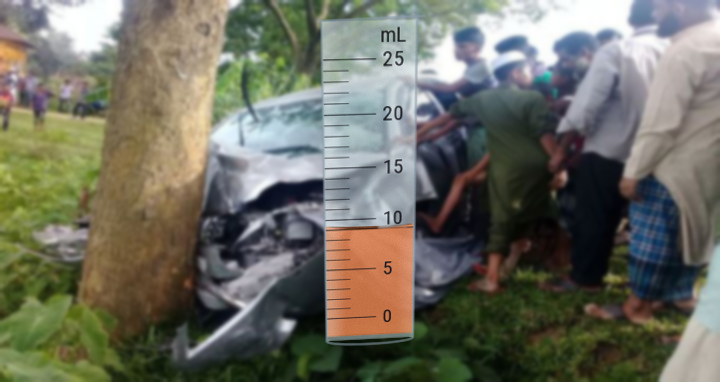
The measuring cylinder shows 9mL
